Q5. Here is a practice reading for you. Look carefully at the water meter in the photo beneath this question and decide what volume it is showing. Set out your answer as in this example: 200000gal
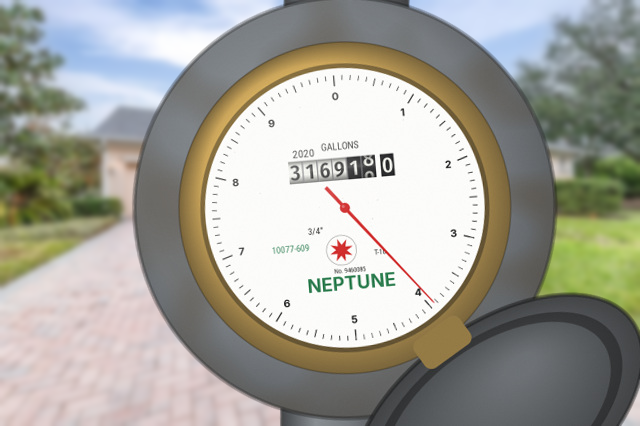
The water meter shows 3169183.9gal
